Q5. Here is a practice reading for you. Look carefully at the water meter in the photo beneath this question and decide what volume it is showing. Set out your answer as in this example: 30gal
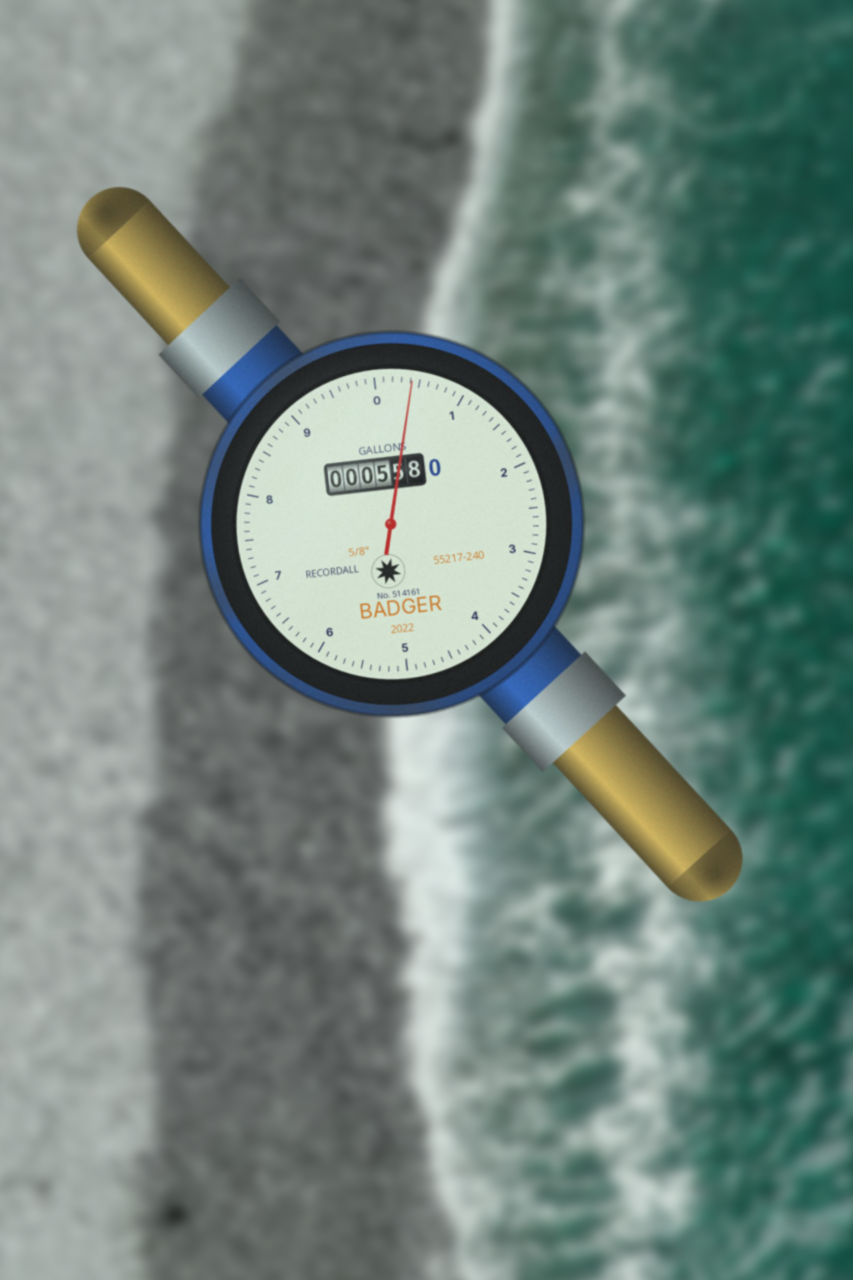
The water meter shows 5580.4gal
